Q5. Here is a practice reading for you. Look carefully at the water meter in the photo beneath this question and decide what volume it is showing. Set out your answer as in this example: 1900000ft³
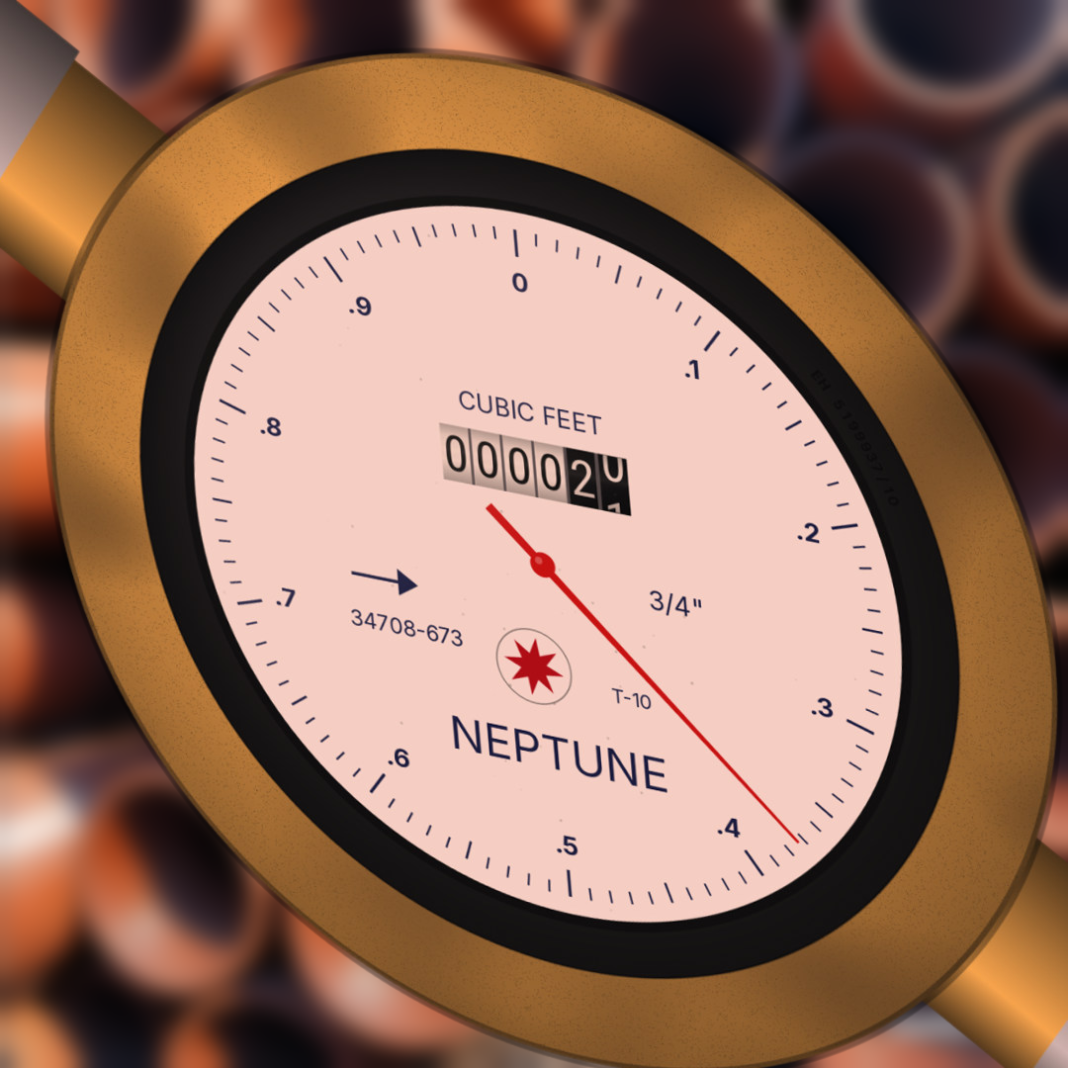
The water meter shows 20.37ft³
